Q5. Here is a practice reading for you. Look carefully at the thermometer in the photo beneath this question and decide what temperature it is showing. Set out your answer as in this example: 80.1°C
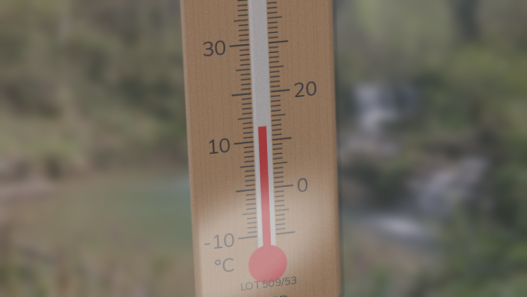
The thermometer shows 13°C
